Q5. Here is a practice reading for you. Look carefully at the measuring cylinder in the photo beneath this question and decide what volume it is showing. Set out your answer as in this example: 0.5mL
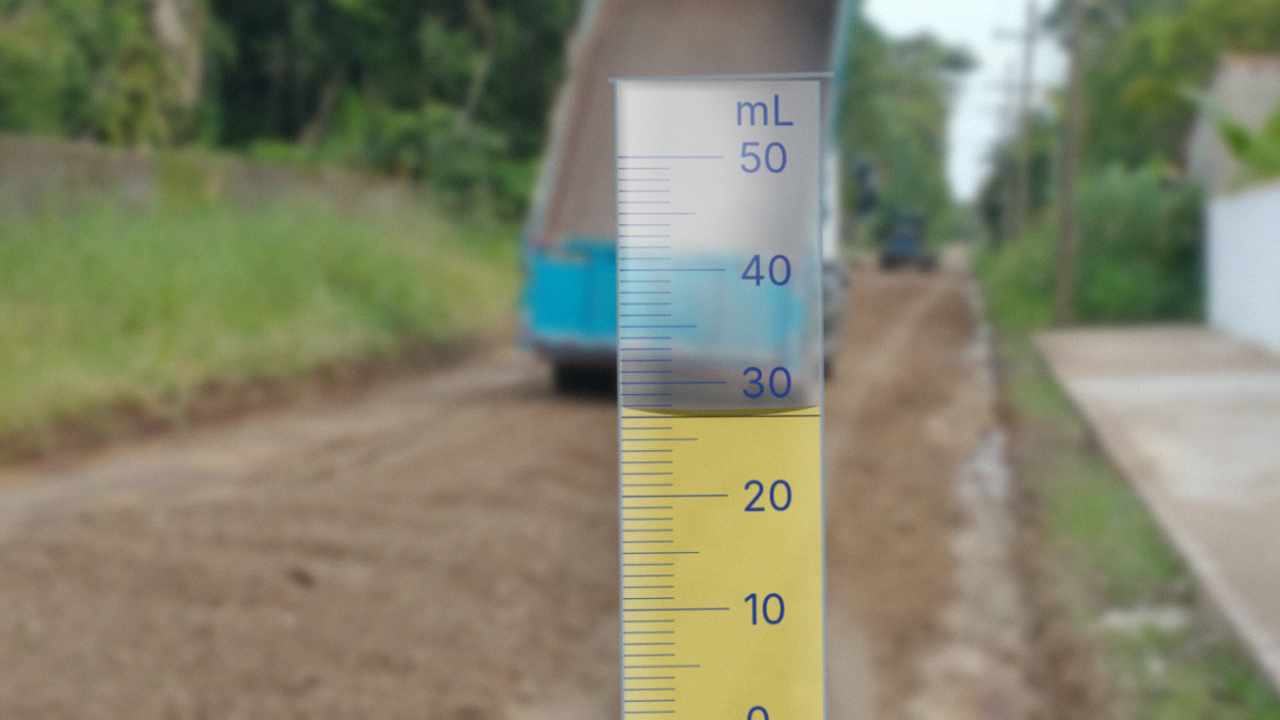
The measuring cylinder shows 27mL
